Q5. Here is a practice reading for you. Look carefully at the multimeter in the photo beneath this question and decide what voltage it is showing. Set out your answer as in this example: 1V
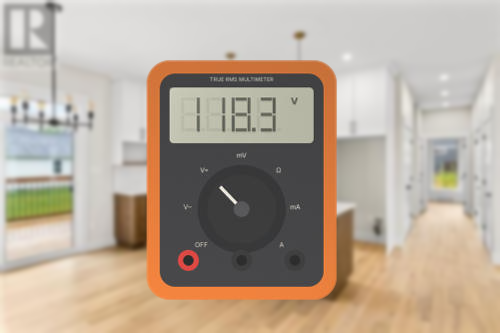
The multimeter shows 118.3V
